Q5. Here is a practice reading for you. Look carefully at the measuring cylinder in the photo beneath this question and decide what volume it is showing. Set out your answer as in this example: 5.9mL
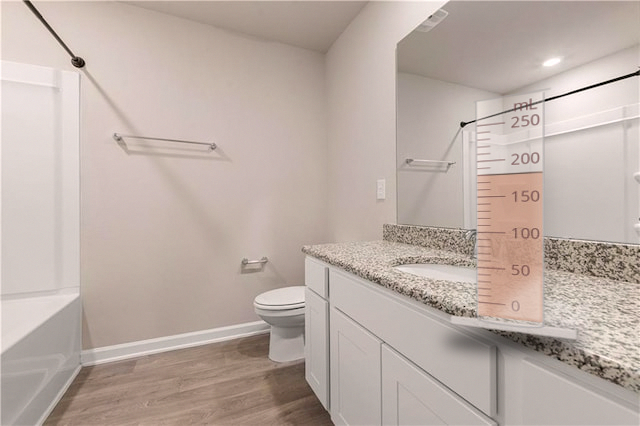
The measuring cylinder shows 180mL
